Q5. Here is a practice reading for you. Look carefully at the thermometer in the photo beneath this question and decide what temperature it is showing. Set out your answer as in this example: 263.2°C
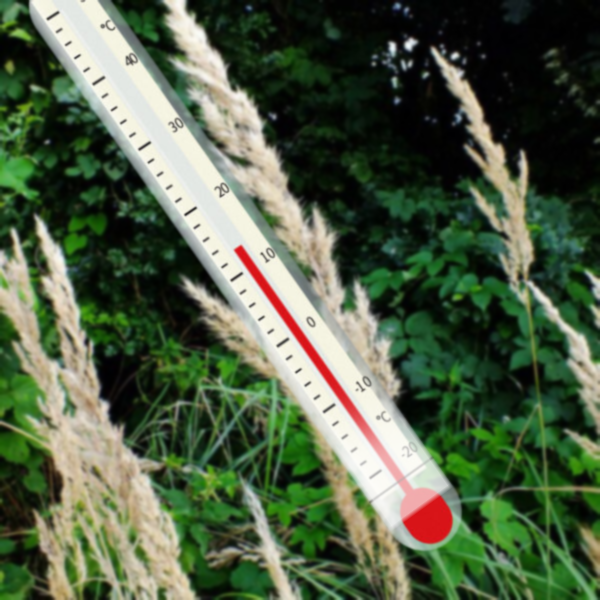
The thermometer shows 13°C
